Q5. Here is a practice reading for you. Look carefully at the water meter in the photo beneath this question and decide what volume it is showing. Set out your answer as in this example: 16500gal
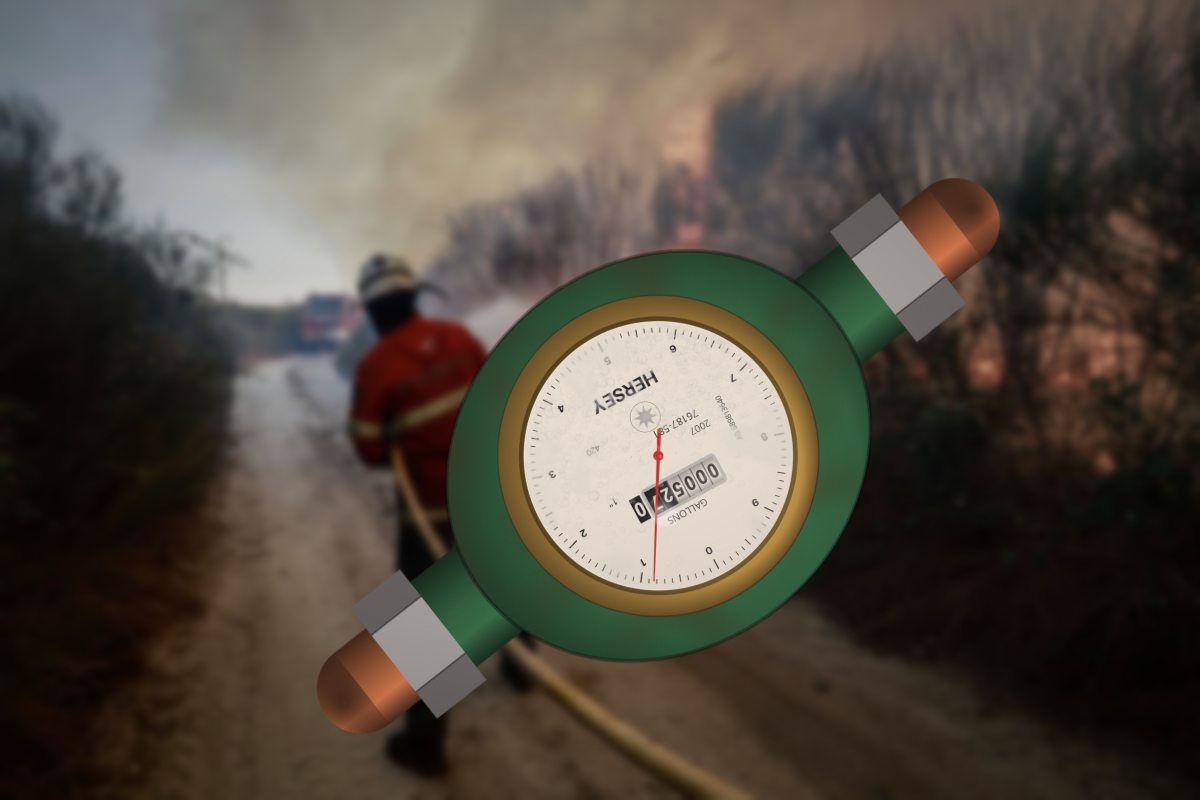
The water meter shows 5270.8gal
